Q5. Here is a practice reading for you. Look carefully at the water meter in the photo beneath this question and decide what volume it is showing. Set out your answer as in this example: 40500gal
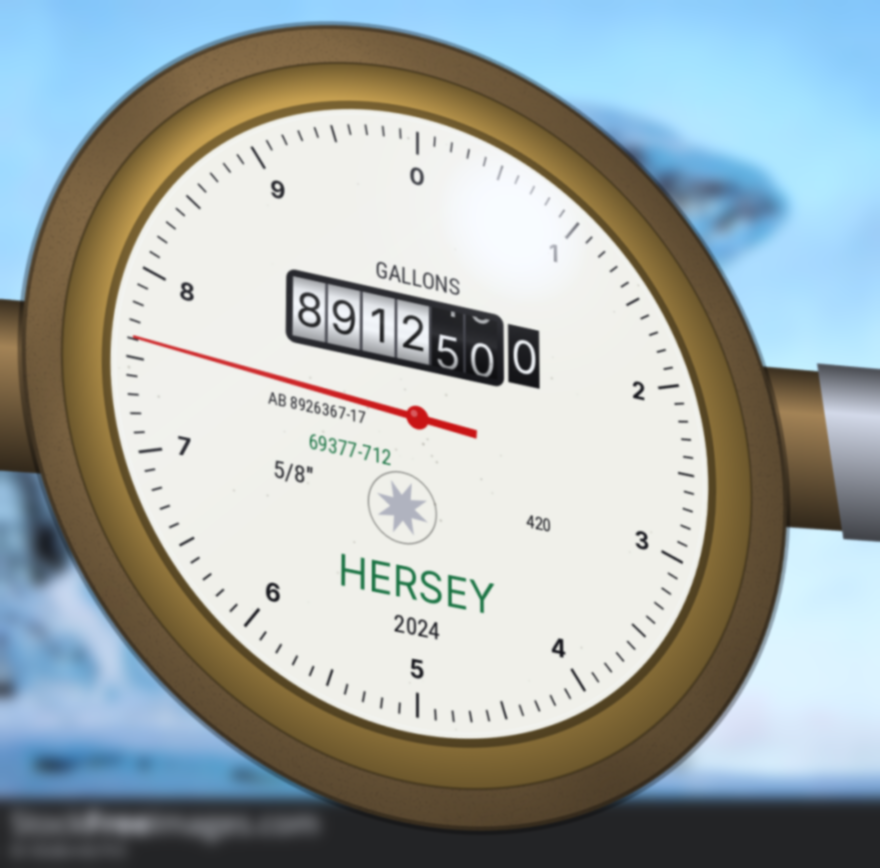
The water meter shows 8912497.6gal
